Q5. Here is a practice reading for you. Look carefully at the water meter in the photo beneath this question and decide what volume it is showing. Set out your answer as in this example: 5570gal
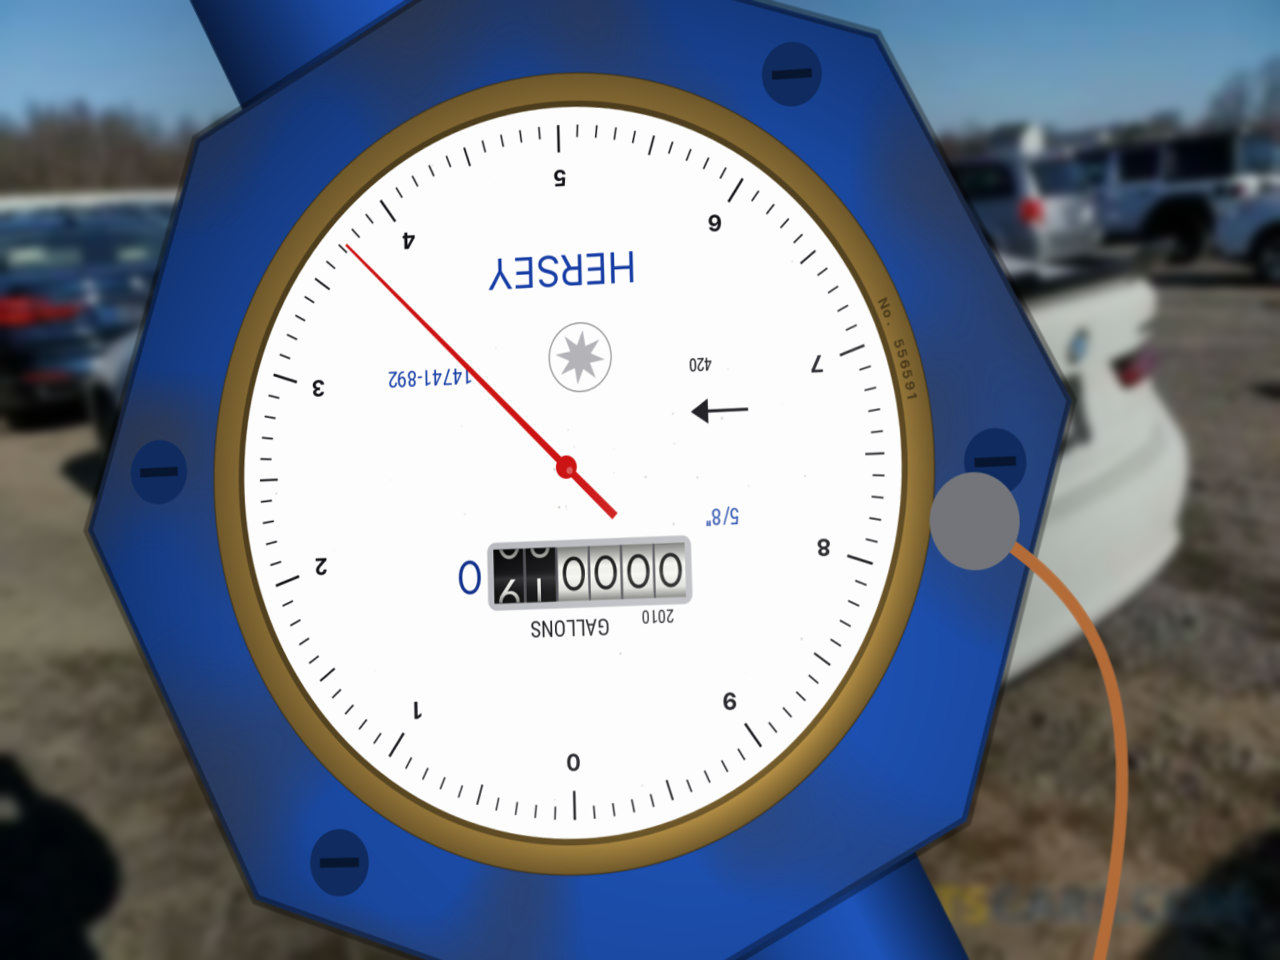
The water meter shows 193.7gal
